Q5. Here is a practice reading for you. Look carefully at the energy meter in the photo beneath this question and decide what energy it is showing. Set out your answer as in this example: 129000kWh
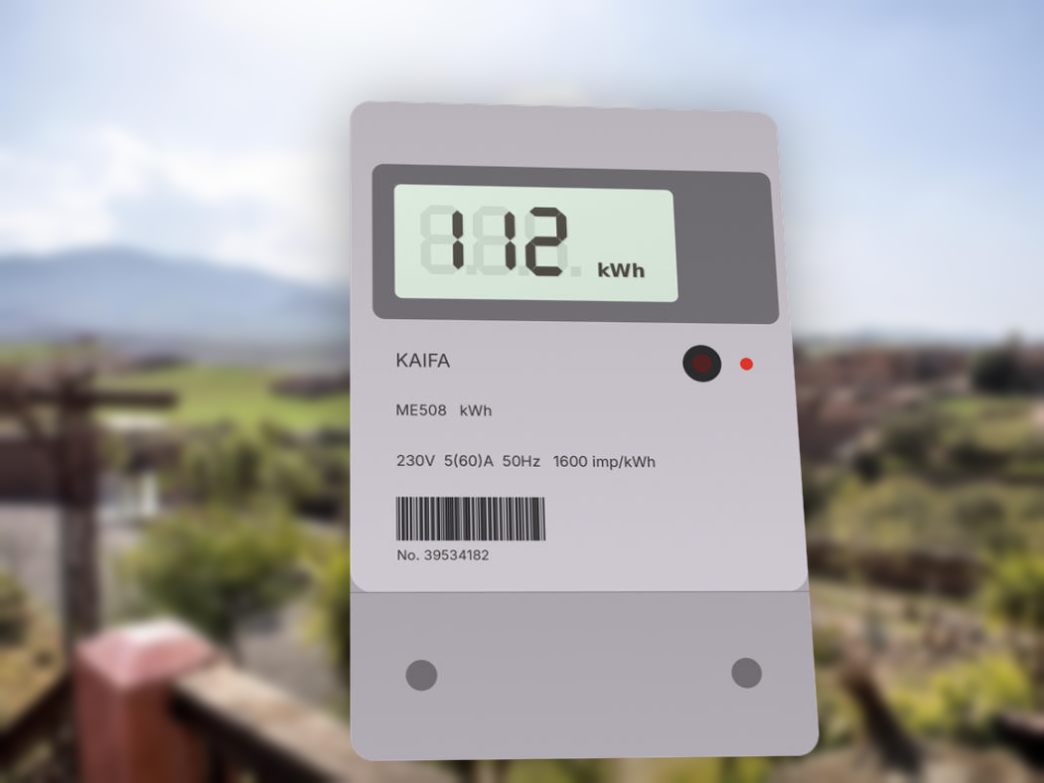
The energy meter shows 112kWh
